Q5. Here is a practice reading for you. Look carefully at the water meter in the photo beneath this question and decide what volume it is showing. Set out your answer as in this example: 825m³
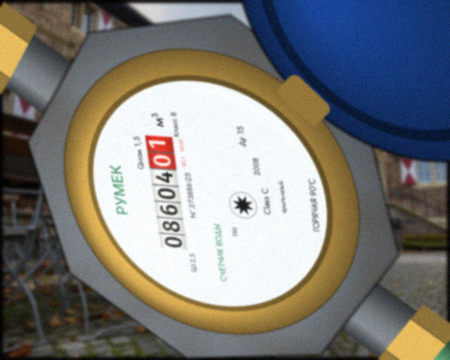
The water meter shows 8604.01m³
